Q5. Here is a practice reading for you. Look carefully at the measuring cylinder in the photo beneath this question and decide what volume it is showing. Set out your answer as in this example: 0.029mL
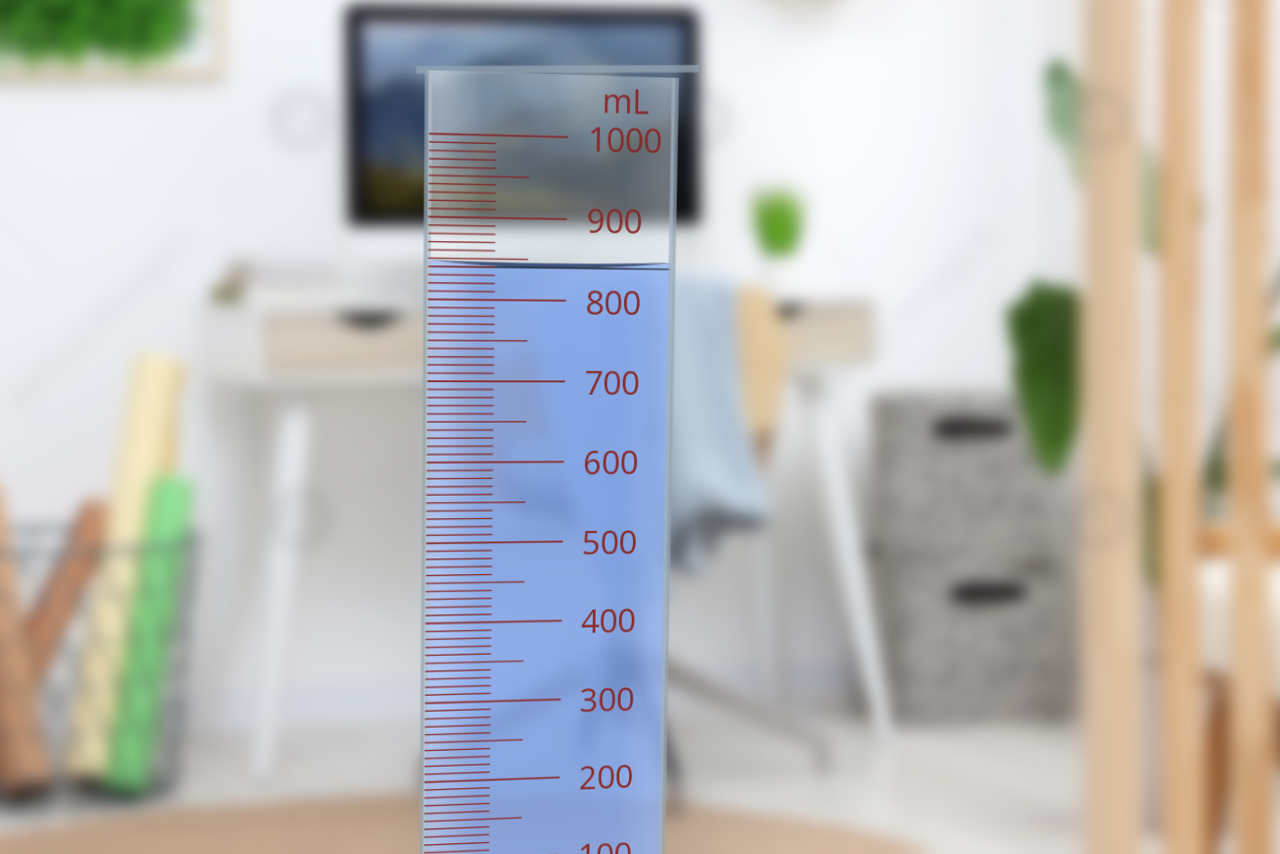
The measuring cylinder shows 840mL
